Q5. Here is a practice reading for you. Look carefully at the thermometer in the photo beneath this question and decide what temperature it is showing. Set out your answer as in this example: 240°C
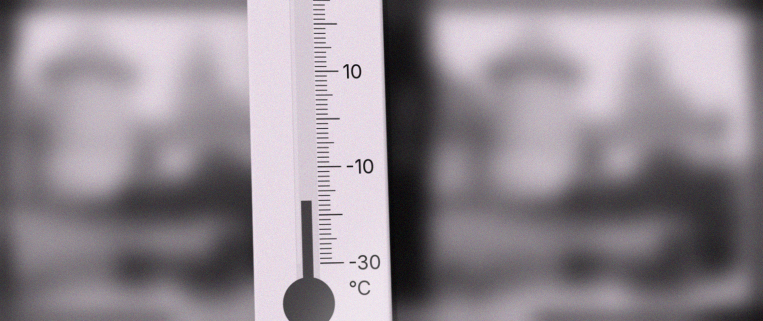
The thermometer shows -17°C
